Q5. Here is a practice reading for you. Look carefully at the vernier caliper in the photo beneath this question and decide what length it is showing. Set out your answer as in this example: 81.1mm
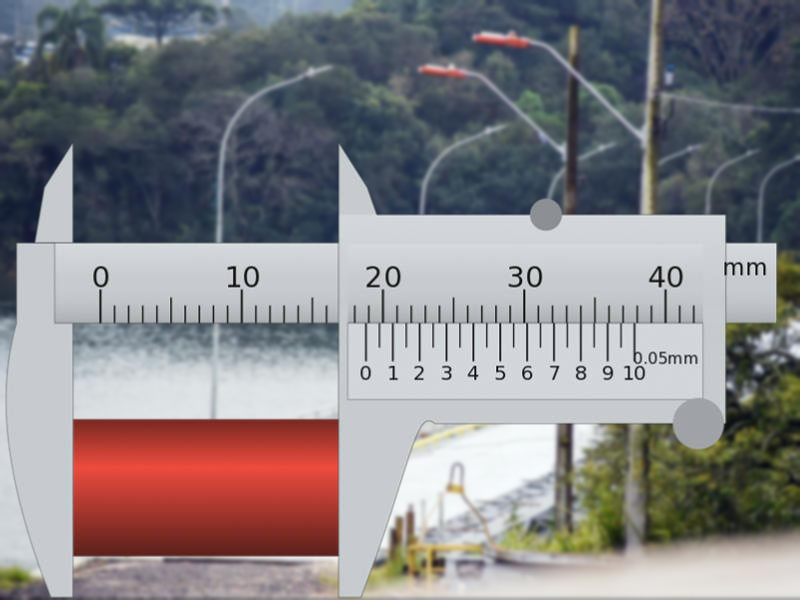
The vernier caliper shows 18.8mm
